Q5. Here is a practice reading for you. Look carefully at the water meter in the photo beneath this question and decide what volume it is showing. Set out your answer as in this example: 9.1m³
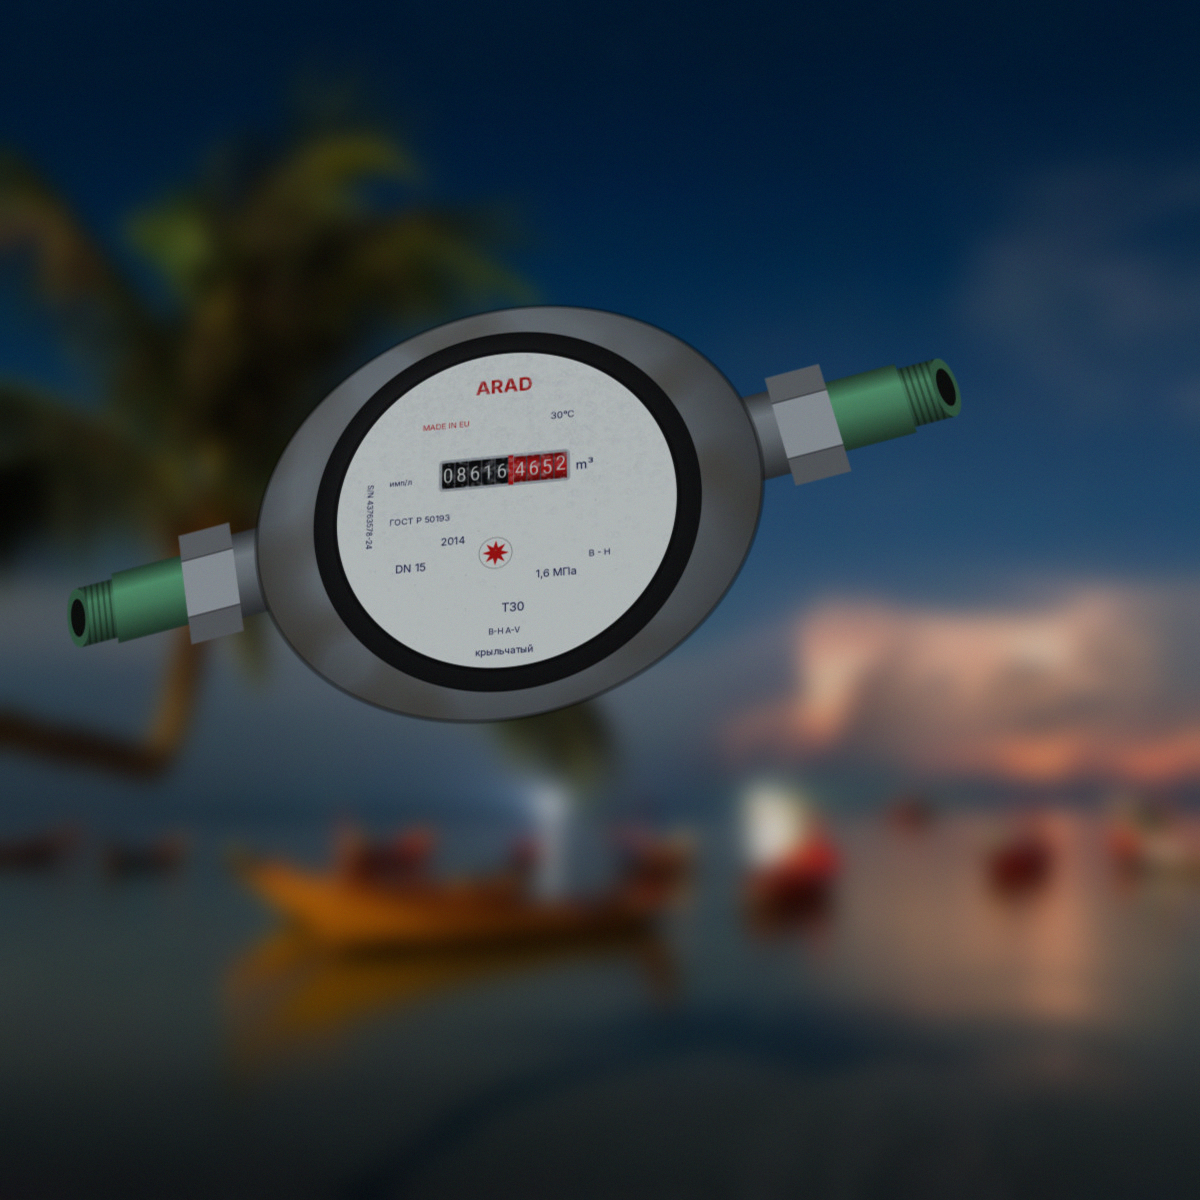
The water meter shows 8616.4652m³
